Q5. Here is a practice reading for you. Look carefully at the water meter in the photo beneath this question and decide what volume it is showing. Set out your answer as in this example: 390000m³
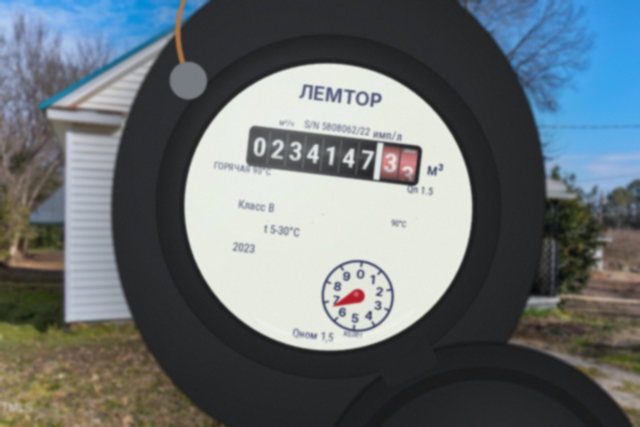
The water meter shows 234147.326m³
